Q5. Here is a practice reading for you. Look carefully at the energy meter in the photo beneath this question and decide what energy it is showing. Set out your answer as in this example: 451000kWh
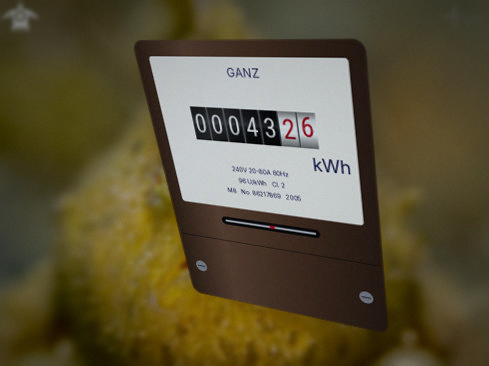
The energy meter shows 43.26kWh
